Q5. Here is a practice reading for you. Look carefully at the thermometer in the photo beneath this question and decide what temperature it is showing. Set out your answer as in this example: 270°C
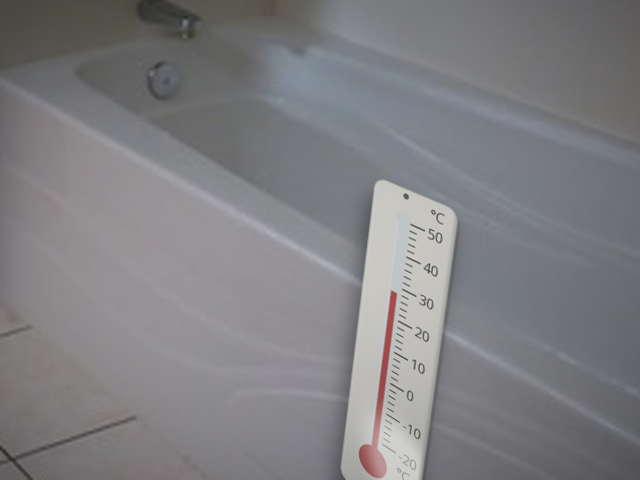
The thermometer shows 28°C
